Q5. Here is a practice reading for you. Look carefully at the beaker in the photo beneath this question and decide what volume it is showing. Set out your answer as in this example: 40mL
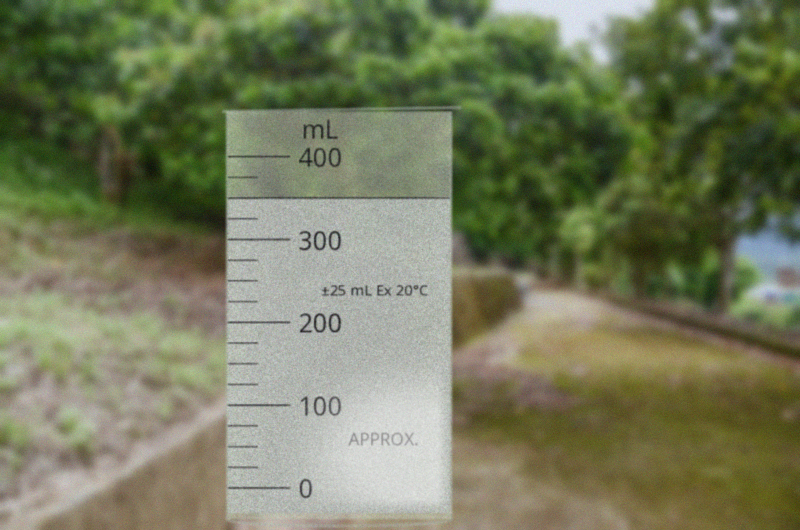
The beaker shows 350mL
